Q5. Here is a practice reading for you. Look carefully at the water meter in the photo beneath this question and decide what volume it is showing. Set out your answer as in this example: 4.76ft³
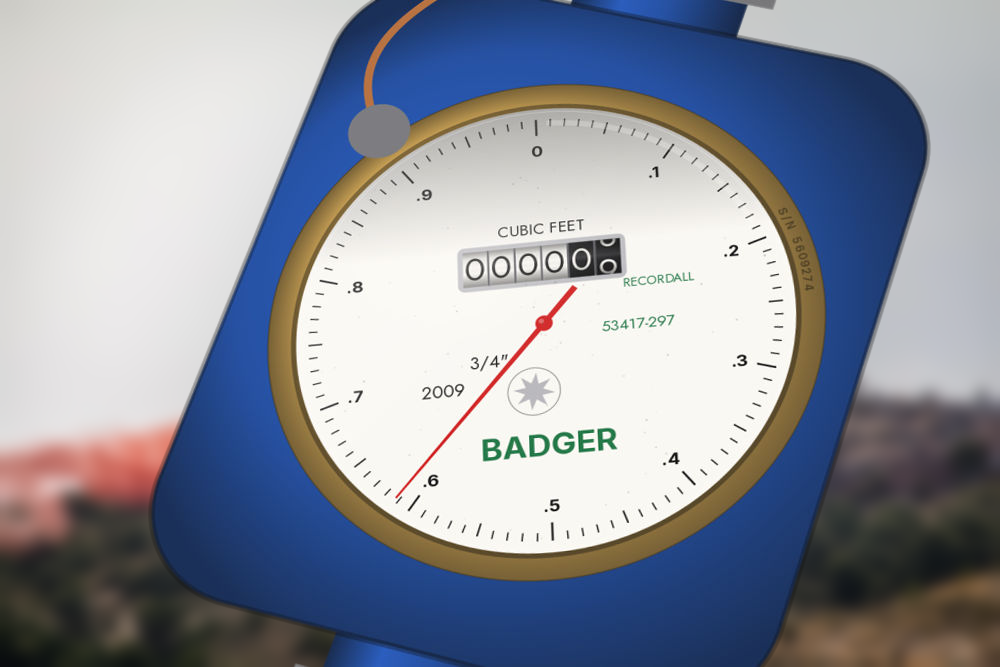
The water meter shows 8.61ft³
